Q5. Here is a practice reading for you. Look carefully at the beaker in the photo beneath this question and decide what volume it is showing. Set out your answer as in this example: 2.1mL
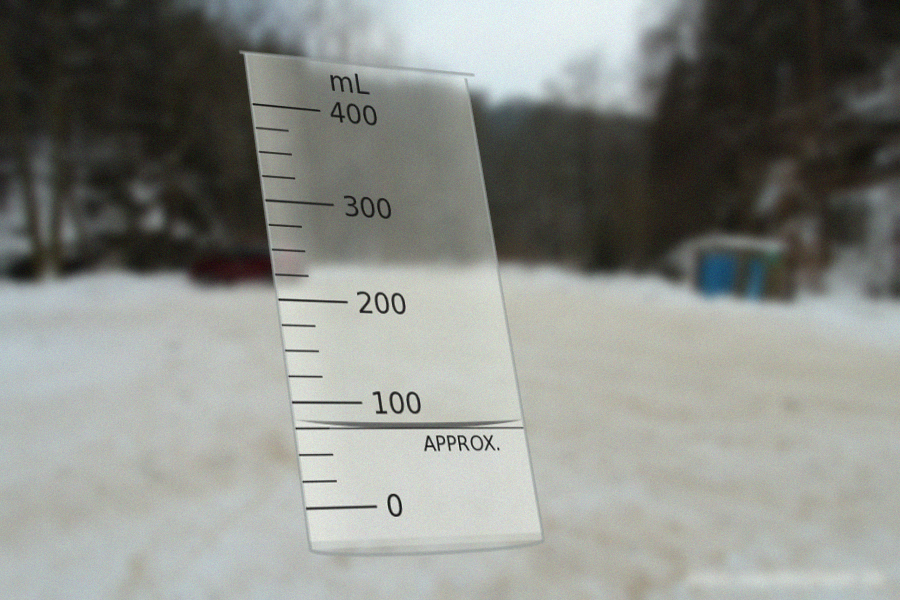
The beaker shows 75mL
